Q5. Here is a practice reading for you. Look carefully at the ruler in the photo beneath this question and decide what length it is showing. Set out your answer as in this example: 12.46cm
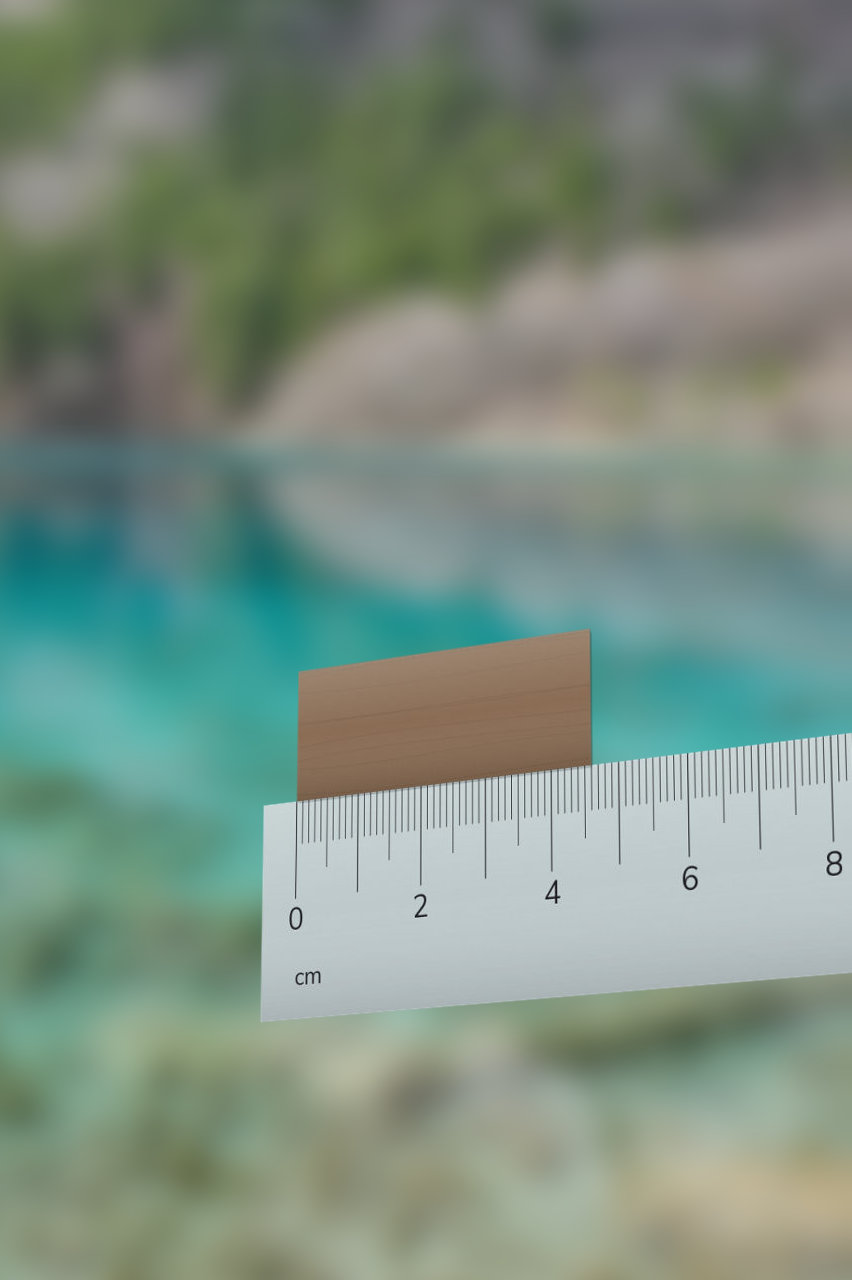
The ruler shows 4.6cm
